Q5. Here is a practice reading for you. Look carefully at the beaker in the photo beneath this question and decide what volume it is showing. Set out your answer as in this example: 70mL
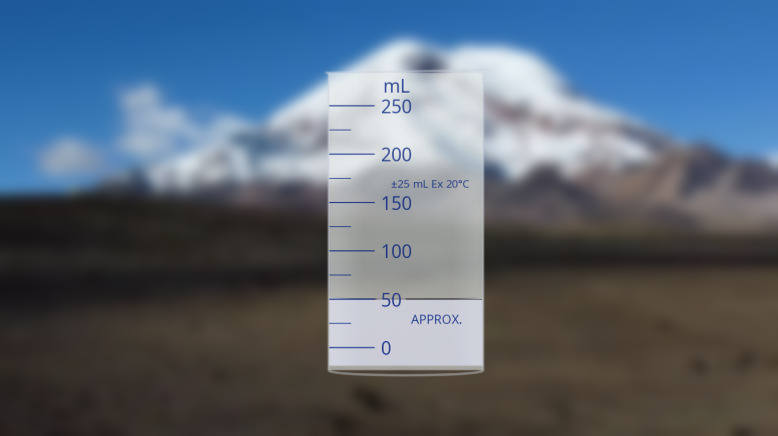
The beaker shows 50mL
